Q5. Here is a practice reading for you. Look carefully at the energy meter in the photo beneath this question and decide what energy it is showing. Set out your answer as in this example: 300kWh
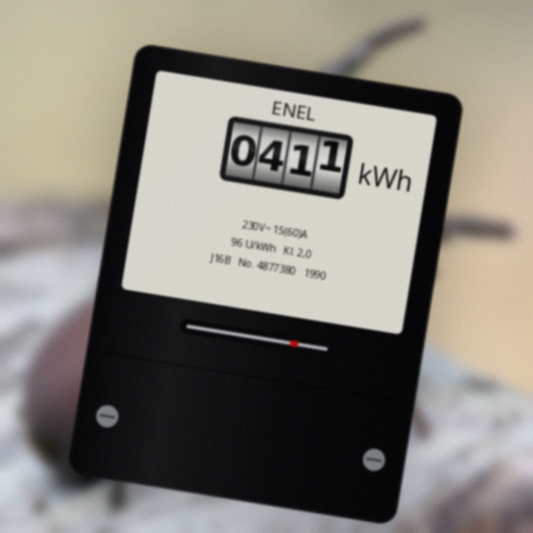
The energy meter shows 411kWh
